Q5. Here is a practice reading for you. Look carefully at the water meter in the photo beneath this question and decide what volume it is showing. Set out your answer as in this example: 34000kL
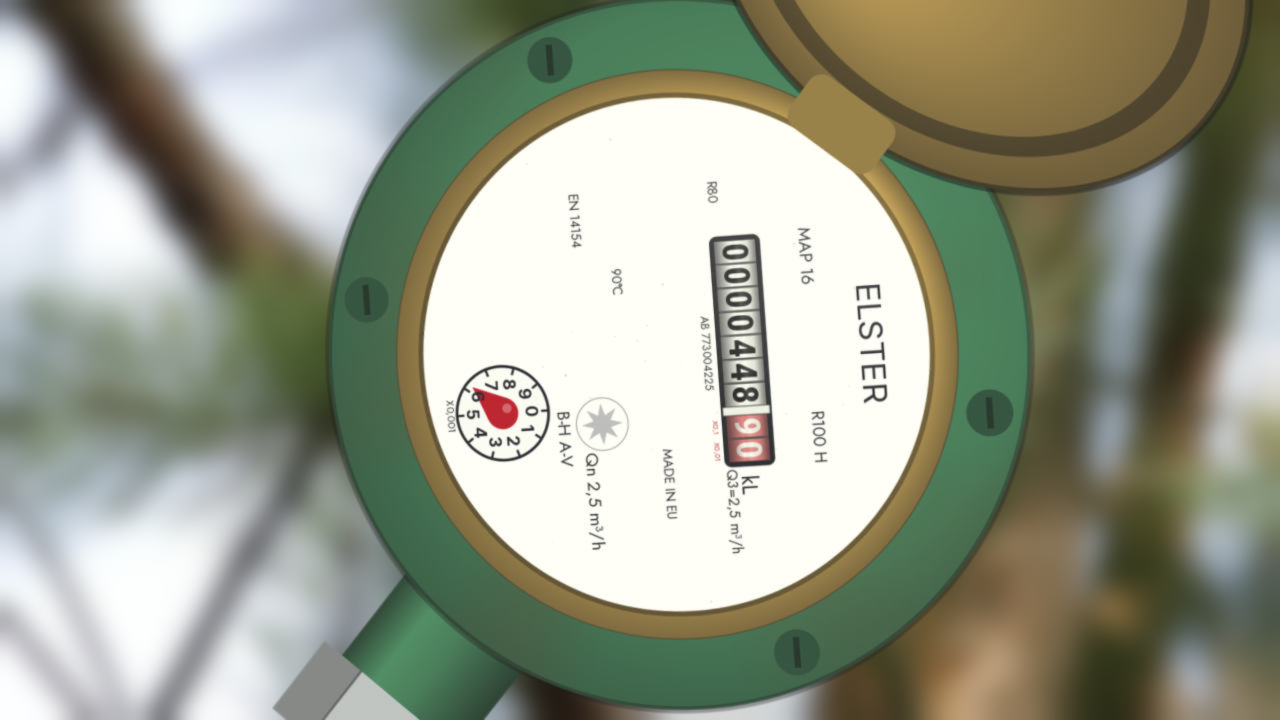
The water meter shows 448.906kL
